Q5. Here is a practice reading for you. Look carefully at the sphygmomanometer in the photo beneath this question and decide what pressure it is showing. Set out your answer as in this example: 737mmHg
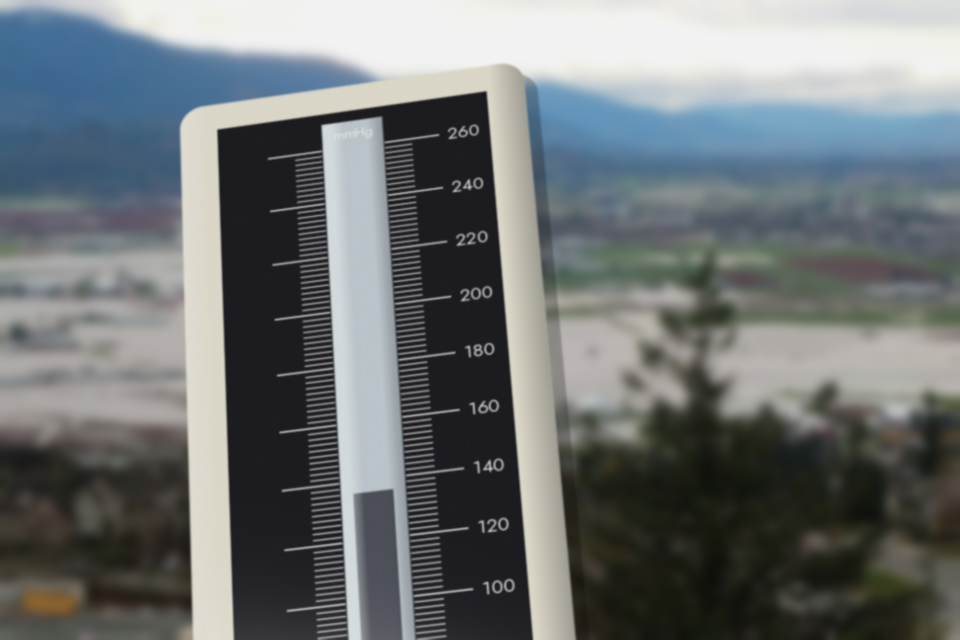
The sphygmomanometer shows 136mmHg
